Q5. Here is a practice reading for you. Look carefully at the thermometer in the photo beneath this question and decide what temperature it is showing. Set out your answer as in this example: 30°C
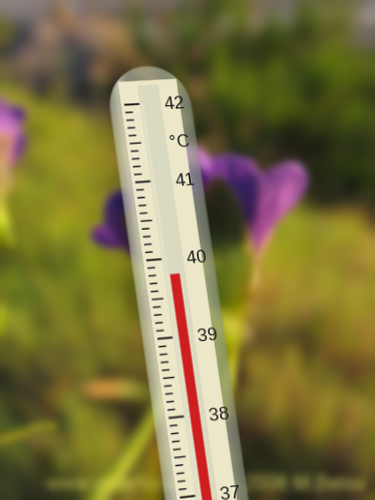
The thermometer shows 39.8°C
